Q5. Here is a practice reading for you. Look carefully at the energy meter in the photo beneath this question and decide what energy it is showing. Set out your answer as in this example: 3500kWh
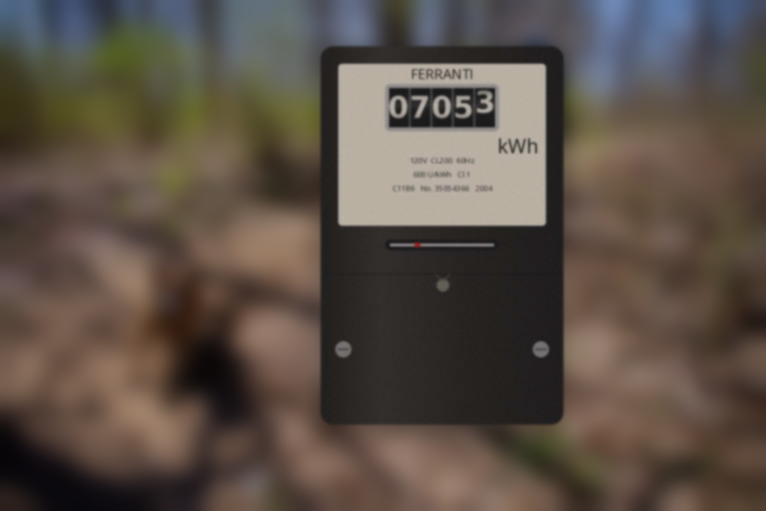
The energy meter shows 7053kWh
